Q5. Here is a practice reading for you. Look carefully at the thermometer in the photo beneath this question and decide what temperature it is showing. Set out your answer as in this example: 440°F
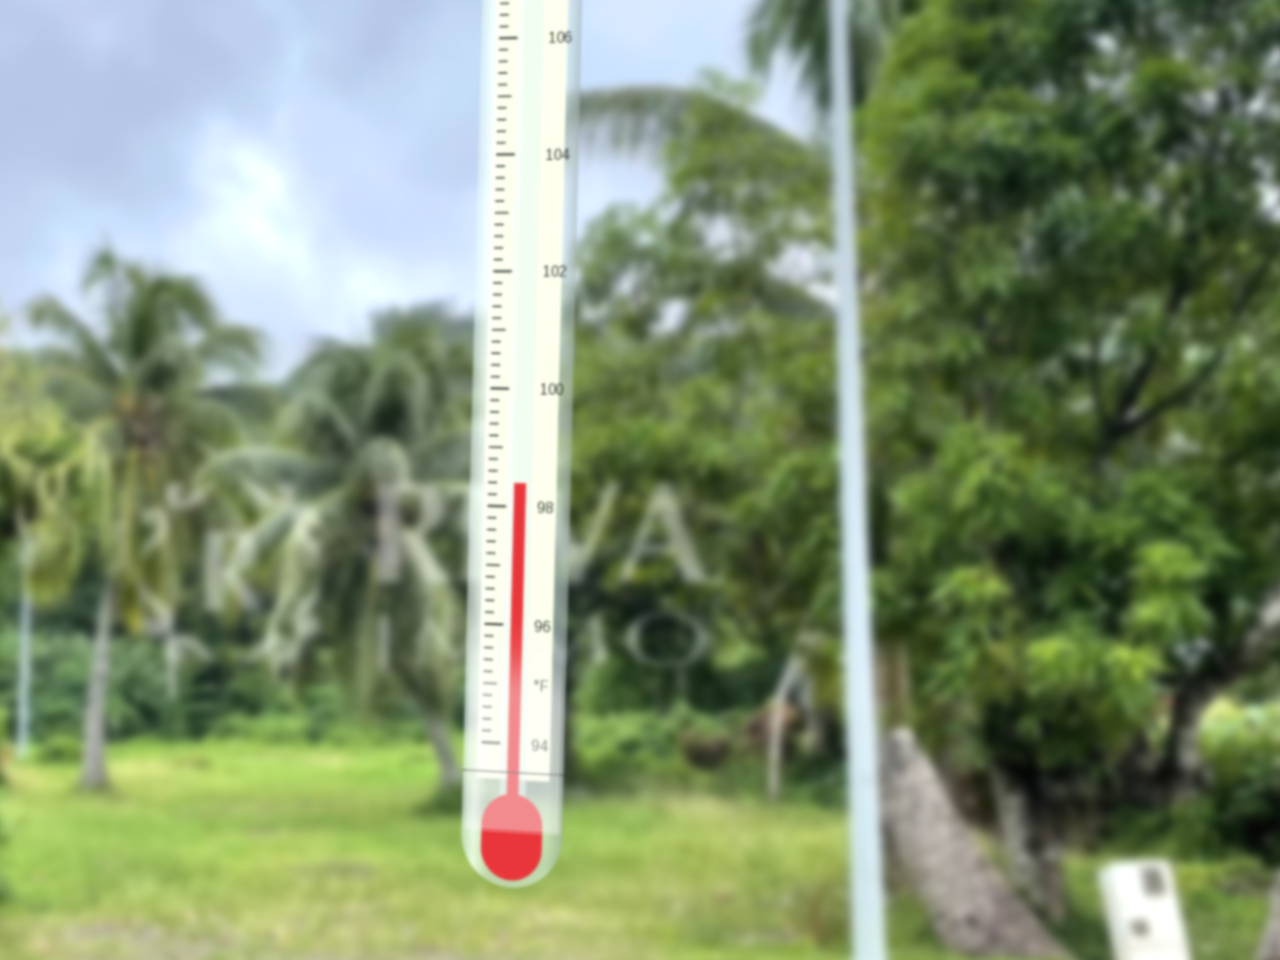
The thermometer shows 98.4°F
